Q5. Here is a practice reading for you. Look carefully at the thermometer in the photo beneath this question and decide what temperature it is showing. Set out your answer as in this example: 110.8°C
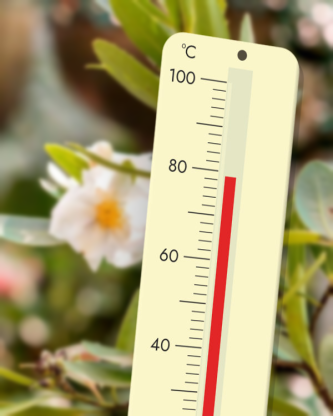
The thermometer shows 79°C
